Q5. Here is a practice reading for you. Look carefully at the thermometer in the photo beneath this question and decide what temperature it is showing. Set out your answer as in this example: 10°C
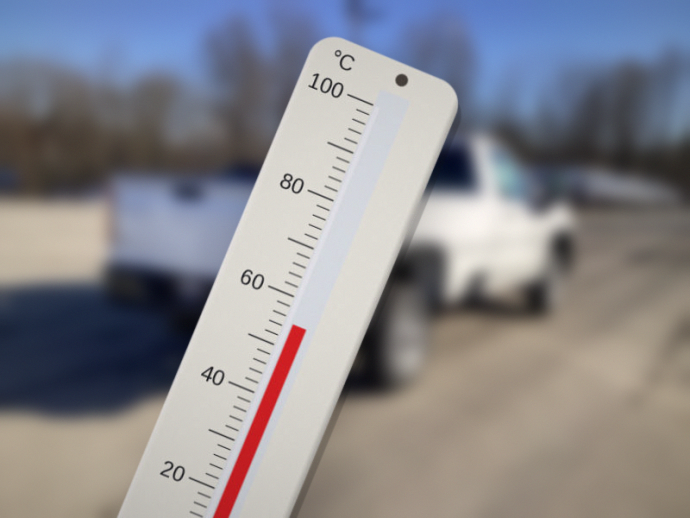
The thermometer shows 55°C
